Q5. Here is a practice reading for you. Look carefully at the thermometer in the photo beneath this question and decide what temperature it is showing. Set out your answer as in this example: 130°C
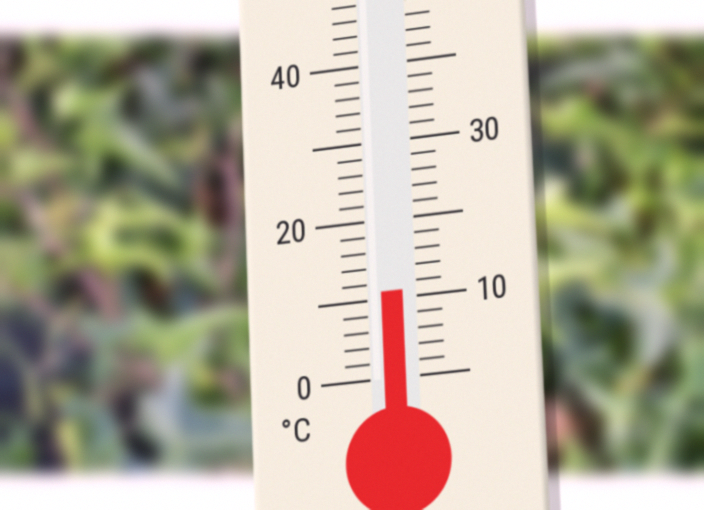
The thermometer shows 11°C
